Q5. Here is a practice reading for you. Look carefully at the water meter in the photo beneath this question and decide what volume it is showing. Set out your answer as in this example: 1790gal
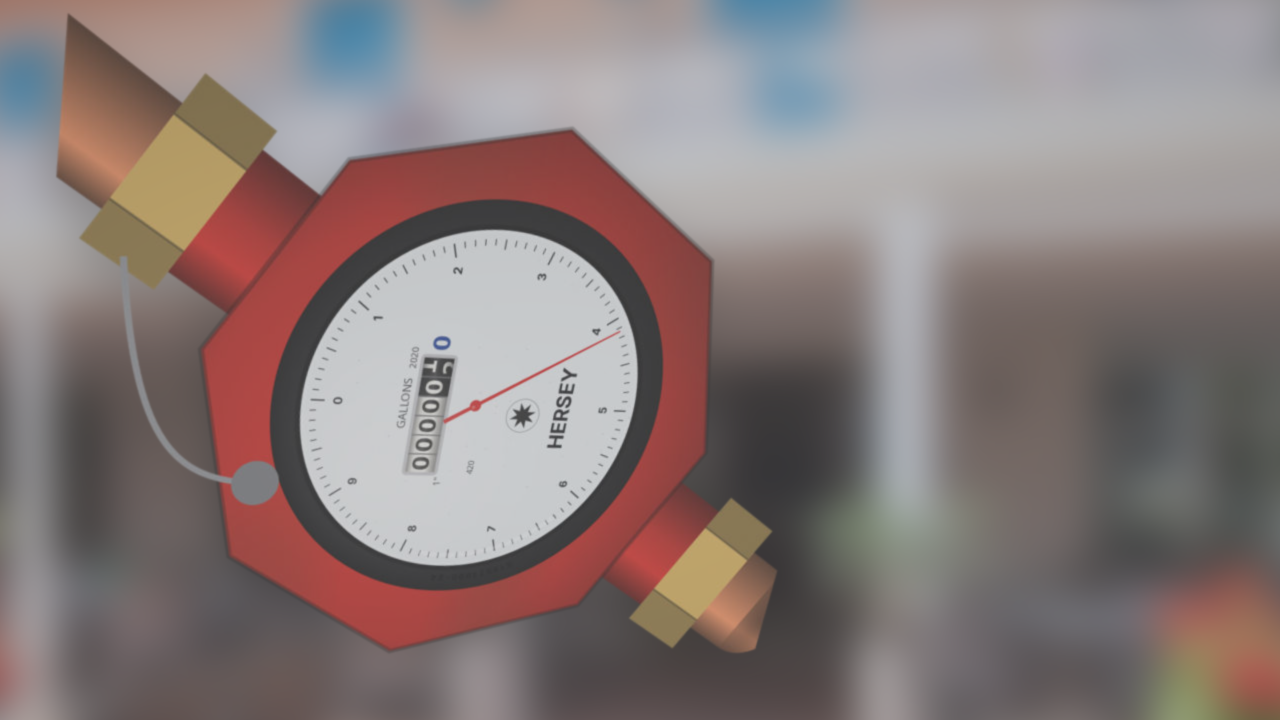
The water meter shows 14.1gal
